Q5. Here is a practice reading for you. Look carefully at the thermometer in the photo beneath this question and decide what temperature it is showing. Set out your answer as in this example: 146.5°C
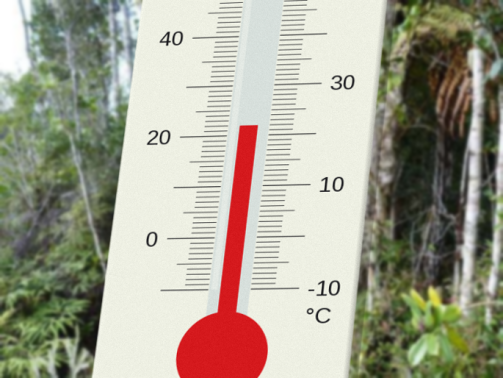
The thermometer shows 22°C
